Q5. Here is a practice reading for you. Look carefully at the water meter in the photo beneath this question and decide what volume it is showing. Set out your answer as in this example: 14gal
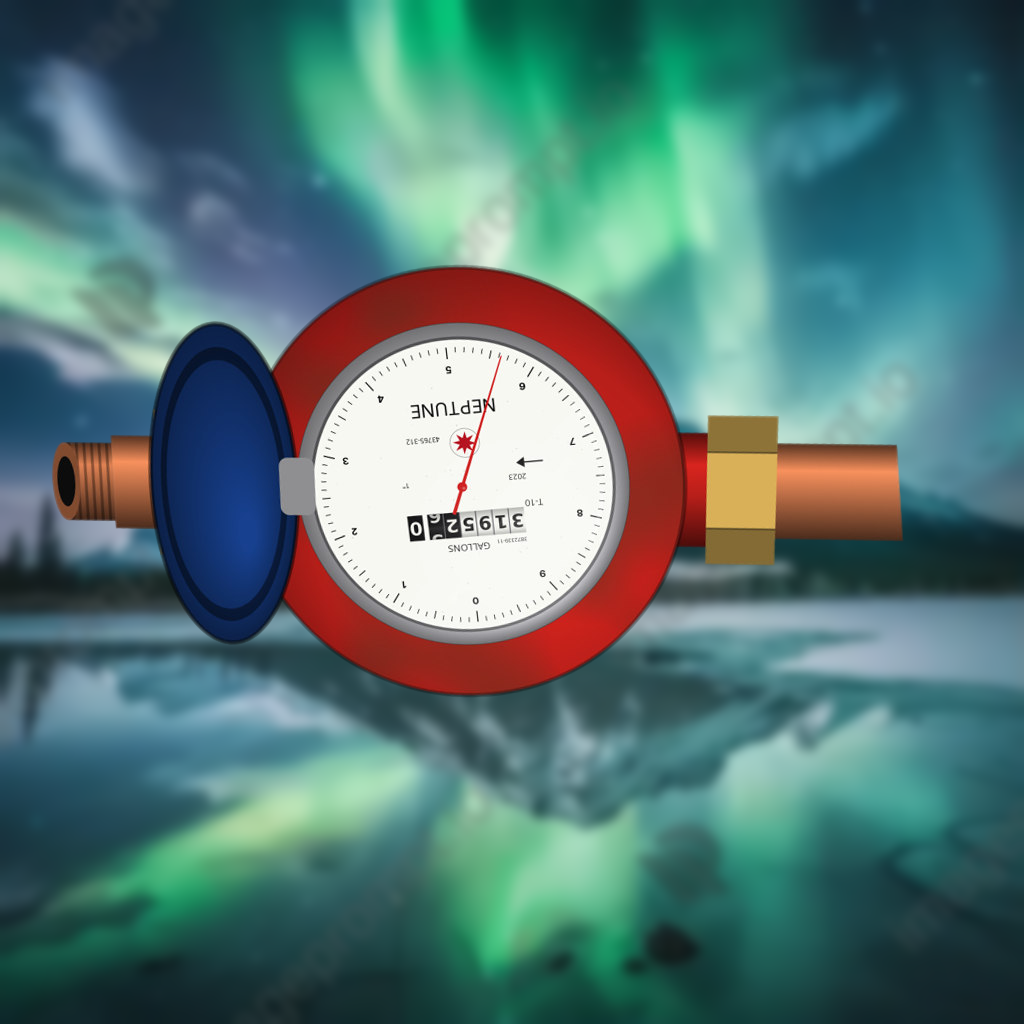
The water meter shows 3195255.6gal
